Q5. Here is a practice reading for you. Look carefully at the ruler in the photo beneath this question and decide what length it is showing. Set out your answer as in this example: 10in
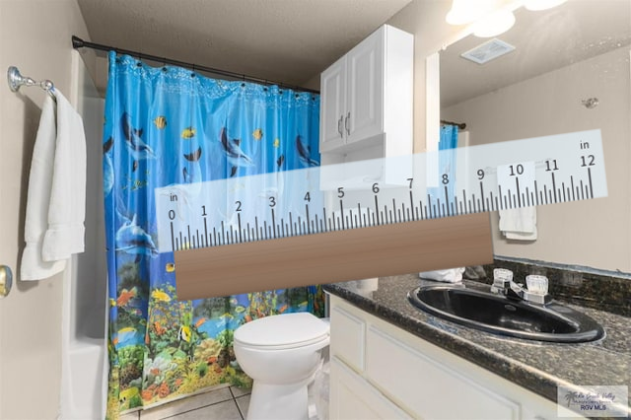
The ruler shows 9.125in
